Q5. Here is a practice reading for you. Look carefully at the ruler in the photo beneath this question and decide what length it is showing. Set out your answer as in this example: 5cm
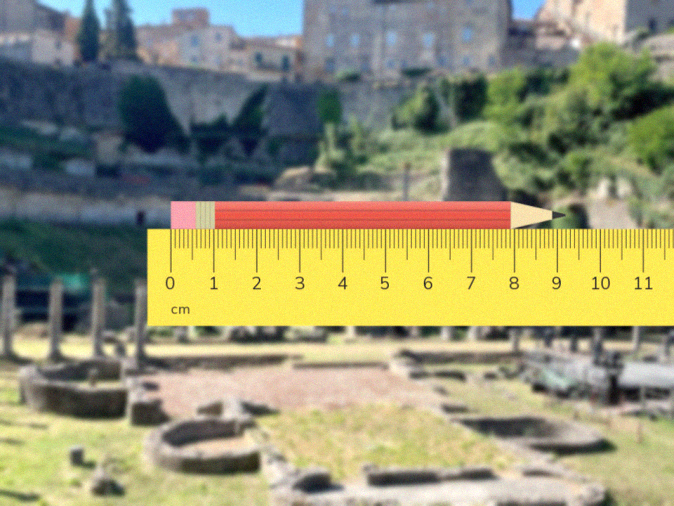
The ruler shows 9.2cm
